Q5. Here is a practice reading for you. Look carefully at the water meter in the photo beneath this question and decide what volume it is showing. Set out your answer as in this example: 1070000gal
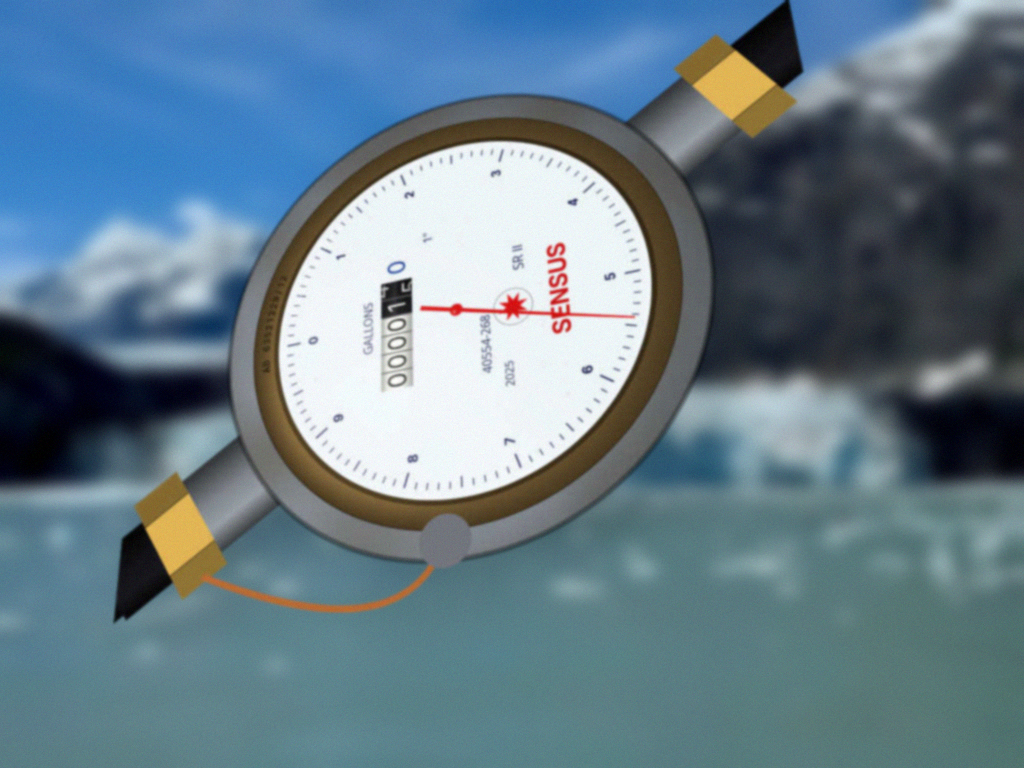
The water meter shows 145.4gal
